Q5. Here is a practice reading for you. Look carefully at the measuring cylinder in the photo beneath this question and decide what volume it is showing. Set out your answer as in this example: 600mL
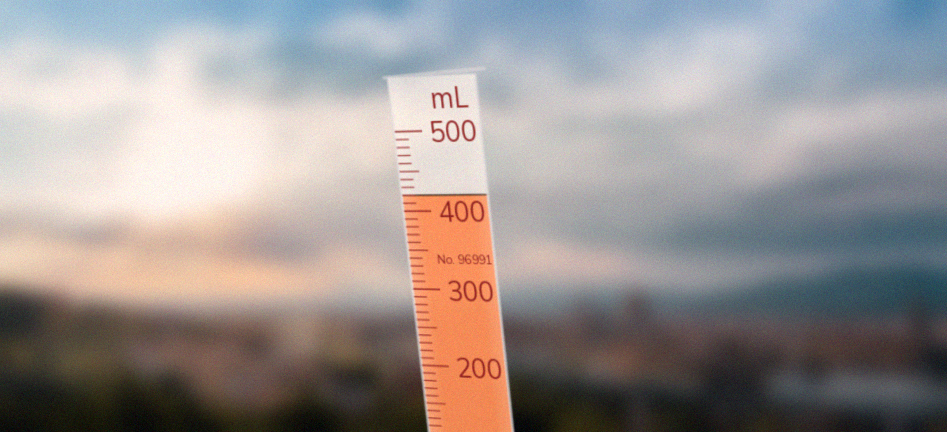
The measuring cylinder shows 420mL
